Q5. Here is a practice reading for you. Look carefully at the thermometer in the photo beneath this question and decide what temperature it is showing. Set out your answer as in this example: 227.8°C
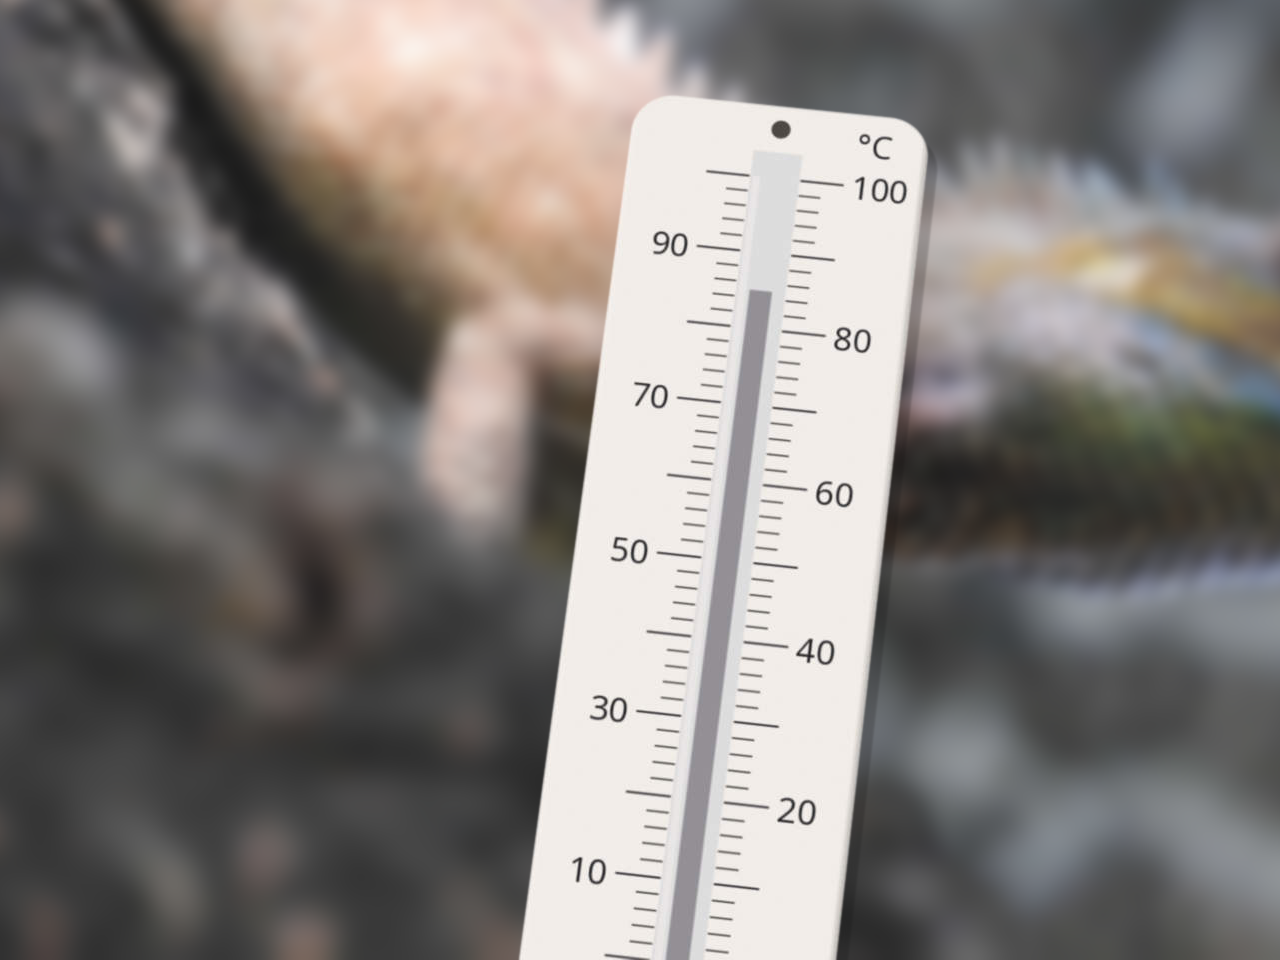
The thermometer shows 85°C
